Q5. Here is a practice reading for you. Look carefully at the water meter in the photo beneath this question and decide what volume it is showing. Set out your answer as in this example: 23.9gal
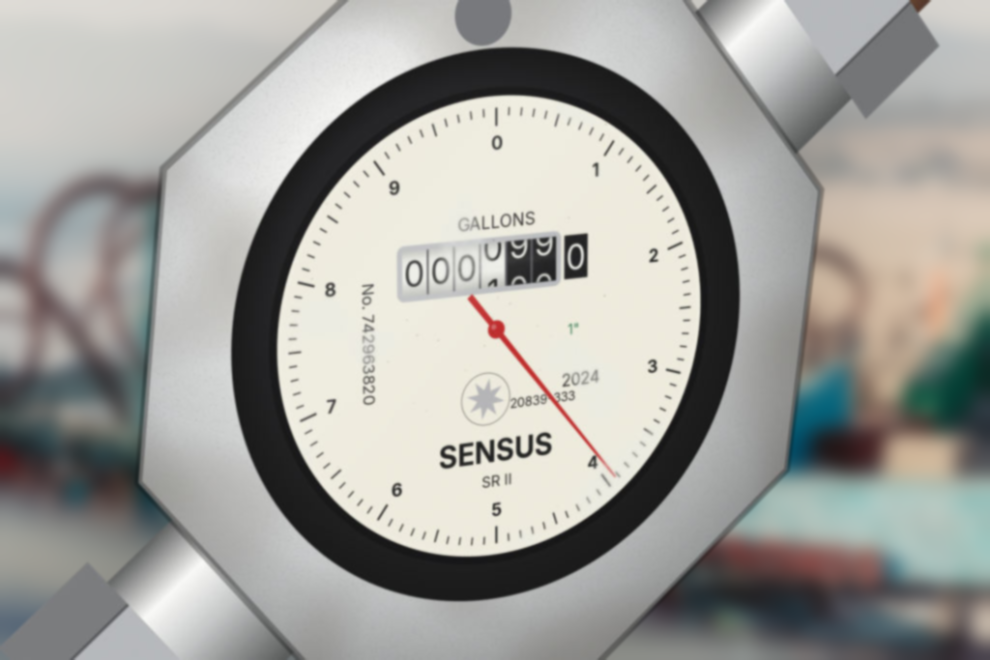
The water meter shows 993.9gal
